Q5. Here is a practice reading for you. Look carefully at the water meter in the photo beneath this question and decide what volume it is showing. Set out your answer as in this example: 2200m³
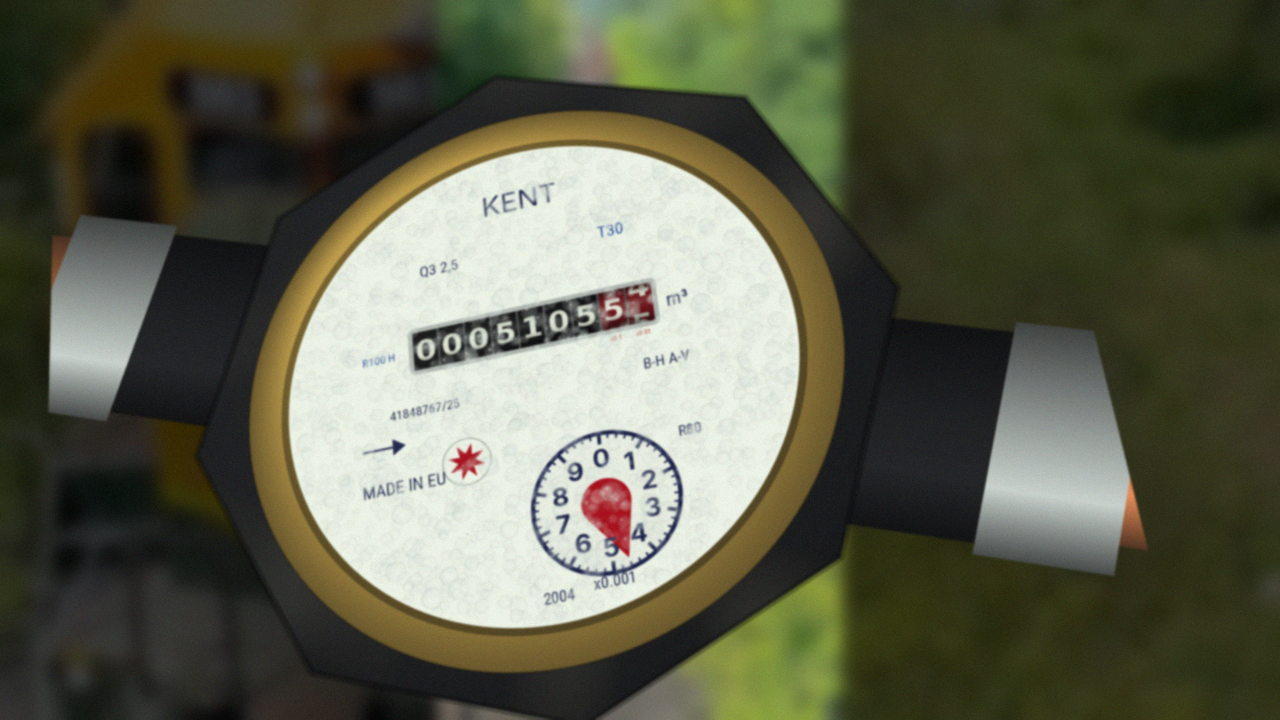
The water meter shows 5105.544m³
